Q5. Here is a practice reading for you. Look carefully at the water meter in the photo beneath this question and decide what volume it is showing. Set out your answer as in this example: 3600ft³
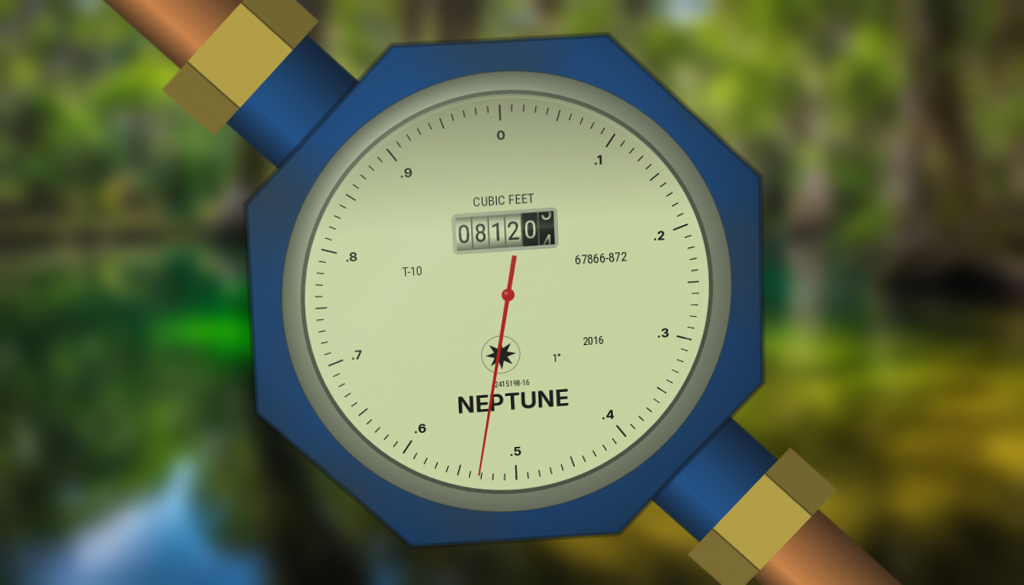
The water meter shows 81203.53ft³
